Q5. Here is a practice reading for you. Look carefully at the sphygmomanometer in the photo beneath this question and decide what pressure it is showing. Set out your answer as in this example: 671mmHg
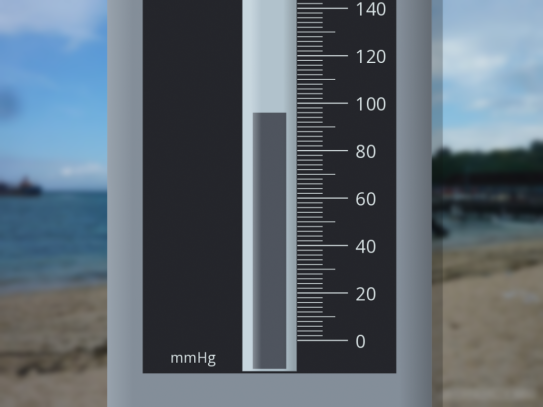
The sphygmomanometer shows 96mmHg
